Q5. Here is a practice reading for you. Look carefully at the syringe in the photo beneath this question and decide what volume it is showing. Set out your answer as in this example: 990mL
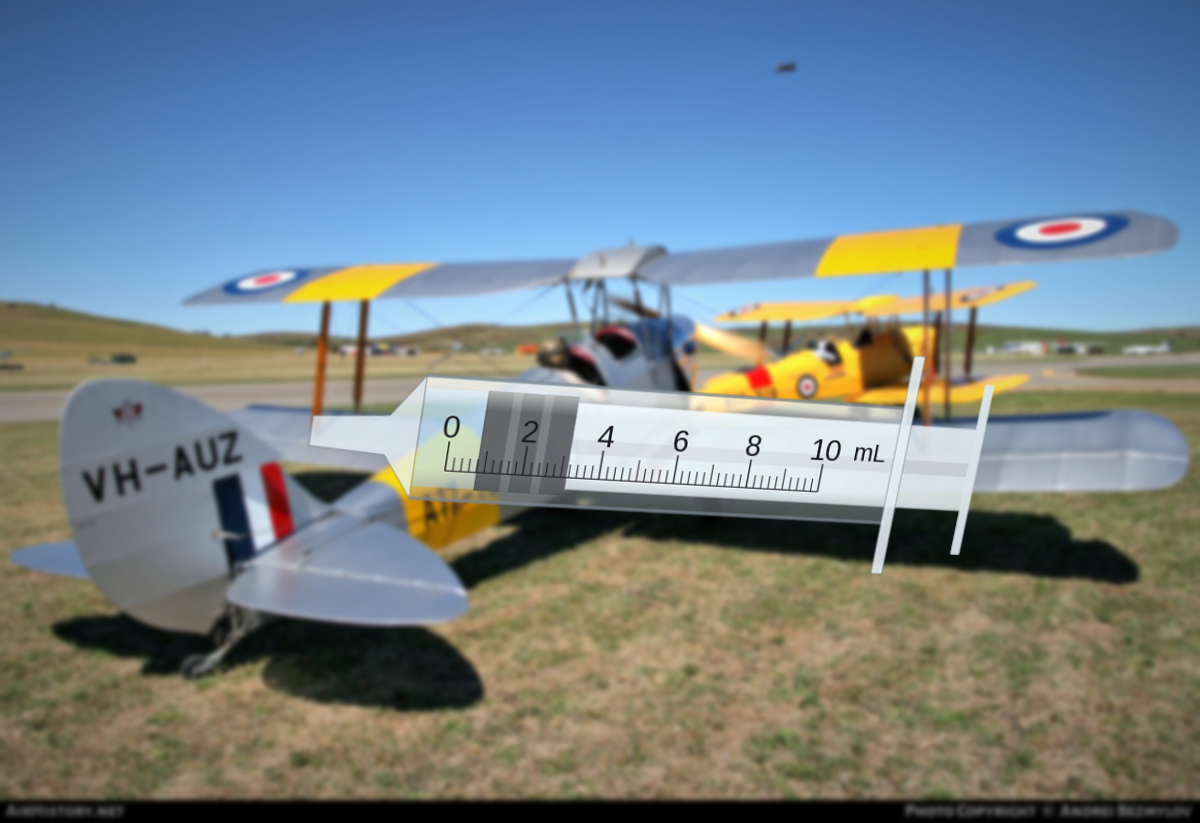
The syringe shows 0.8mL
